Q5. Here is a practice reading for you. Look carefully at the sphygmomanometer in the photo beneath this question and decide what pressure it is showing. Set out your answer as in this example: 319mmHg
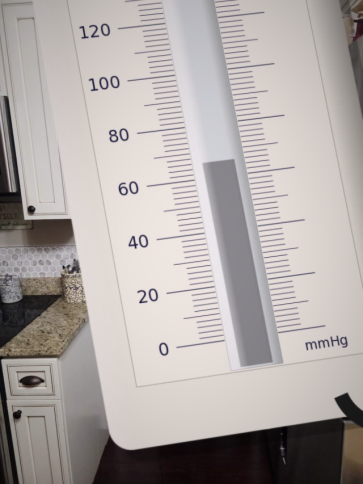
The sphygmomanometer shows 66mmHg
